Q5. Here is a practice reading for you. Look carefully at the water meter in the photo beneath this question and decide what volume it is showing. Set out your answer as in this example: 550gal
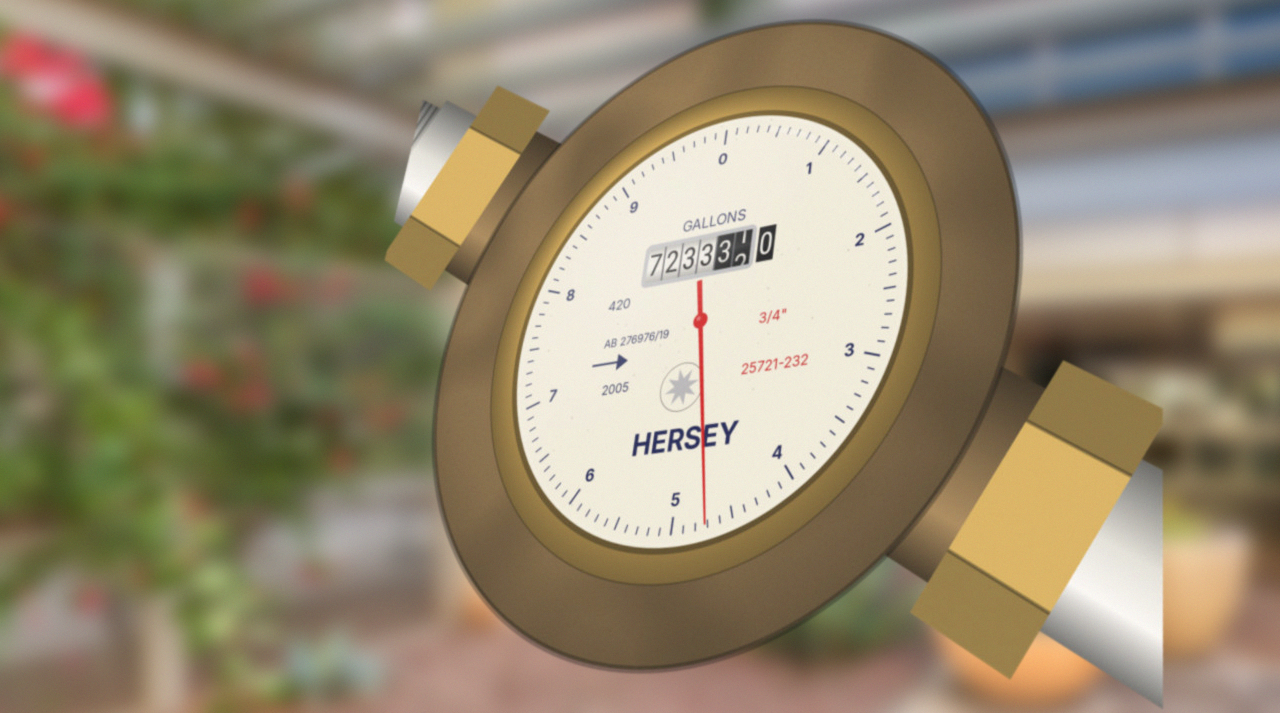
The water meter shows 7233314.7gal
